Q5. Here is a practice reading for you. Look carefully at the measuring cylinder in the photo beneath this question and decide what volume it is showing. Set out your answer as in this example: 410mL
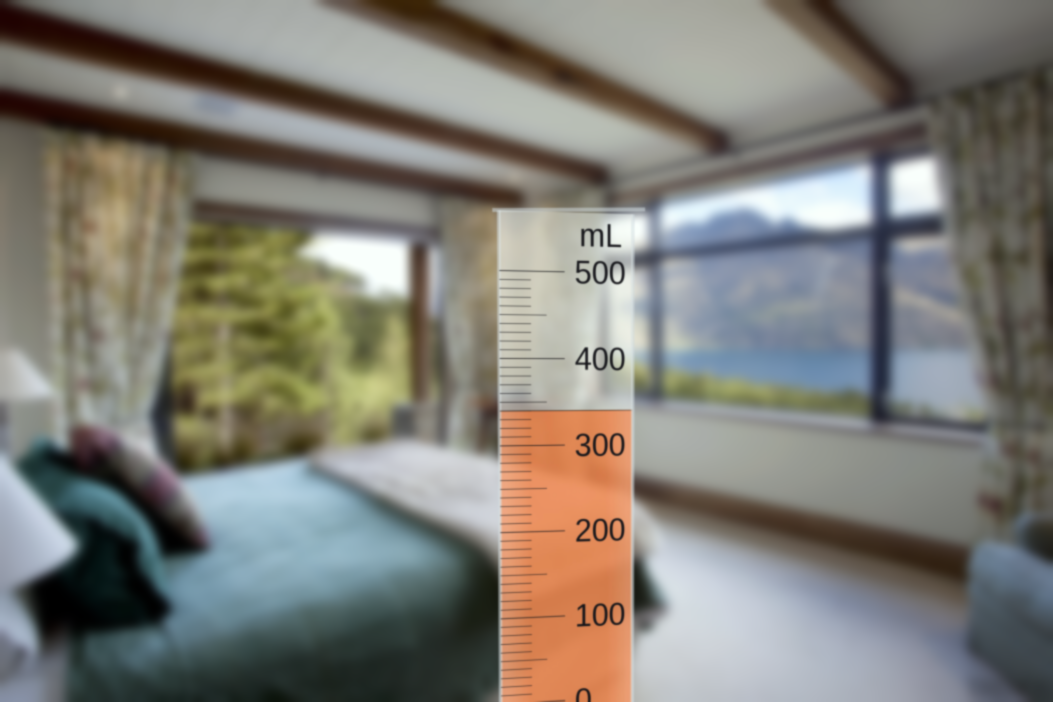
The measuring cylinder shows 340mL
